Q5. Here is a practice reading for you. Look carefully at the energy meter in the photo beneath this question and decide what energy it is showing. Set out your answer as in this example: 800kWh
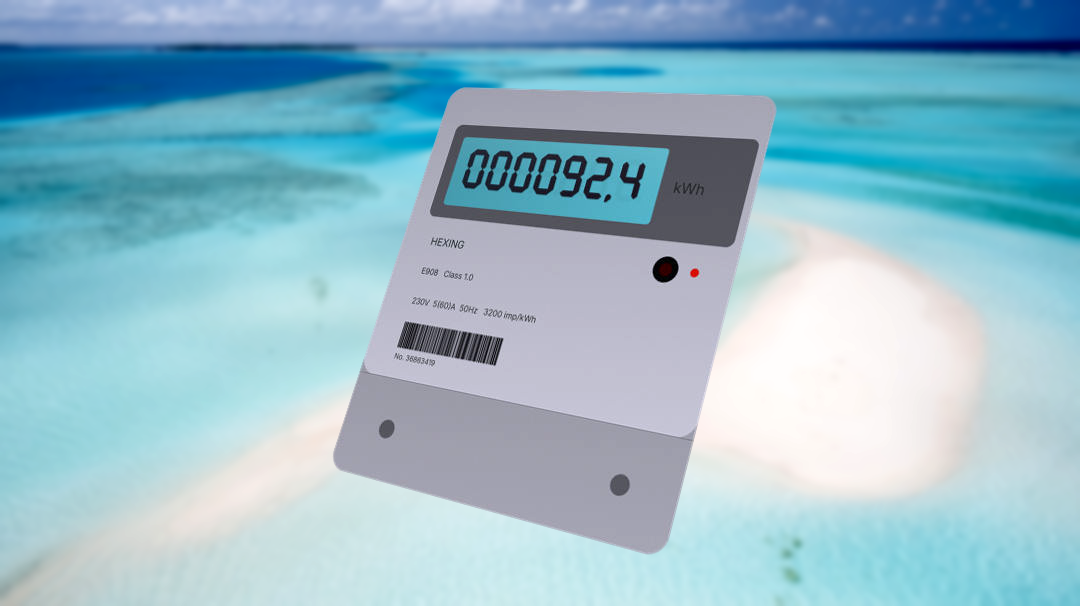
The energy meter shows 92.4kWh
